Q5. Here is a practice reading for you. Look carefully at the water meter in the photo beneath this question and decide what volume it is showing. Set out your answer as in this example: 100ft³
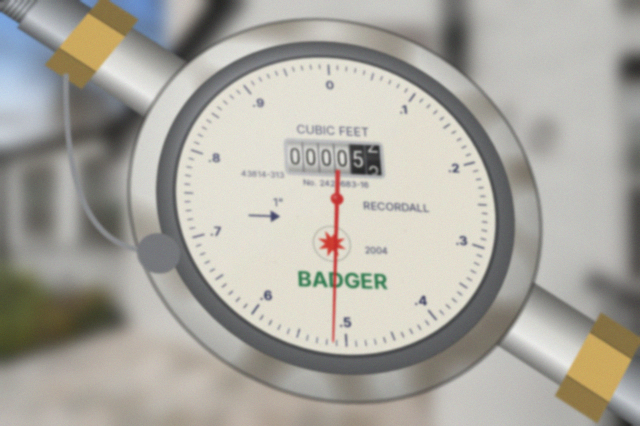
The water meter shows 52.51ft³
